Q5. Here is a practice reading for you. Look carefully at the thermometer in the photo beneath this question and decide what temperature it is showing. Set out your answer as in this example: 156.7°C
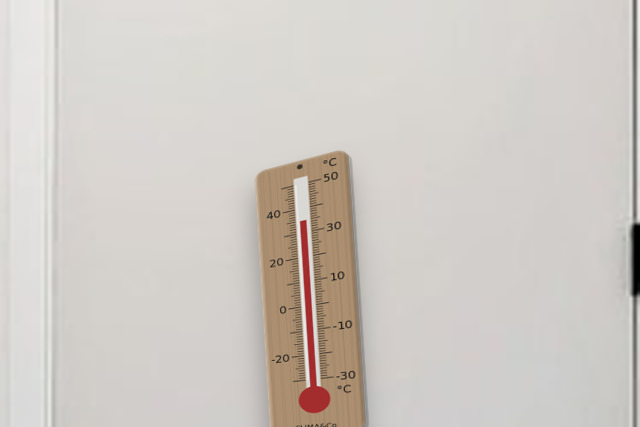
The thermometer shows 35°C
